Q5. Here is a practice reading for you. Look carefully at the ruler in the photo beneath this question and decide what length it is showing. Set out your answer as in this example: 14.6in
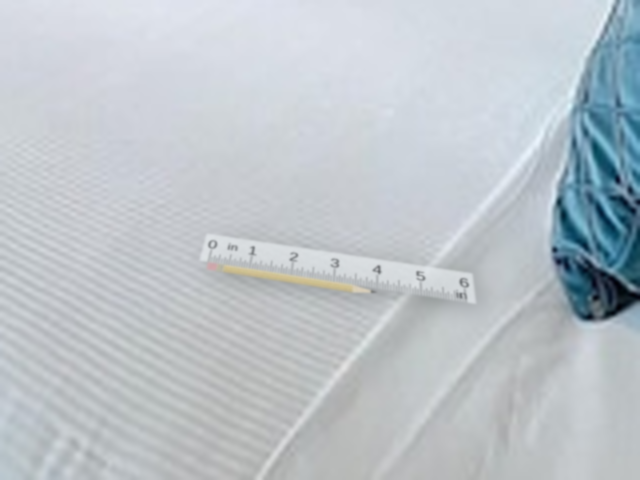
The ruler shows 4in
